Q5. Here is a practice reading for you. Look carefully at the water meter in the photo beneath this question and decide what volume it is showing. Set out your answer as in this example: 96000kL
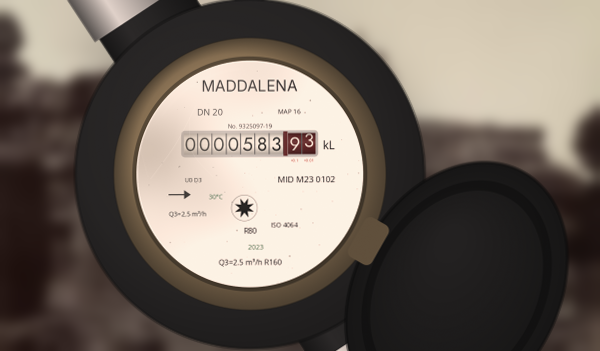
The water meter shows 583.93kL
